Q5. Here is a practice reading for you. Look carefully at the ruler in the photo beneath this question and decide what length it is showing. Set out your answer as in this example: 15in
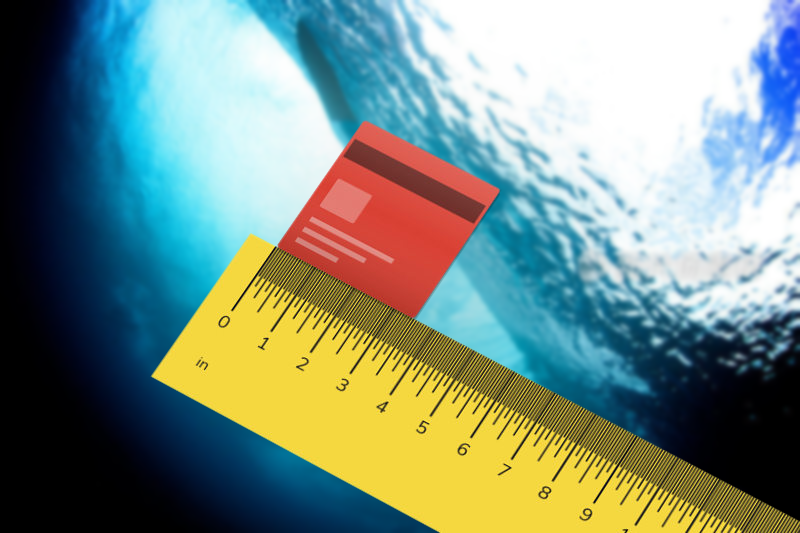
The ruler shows 3.5in
